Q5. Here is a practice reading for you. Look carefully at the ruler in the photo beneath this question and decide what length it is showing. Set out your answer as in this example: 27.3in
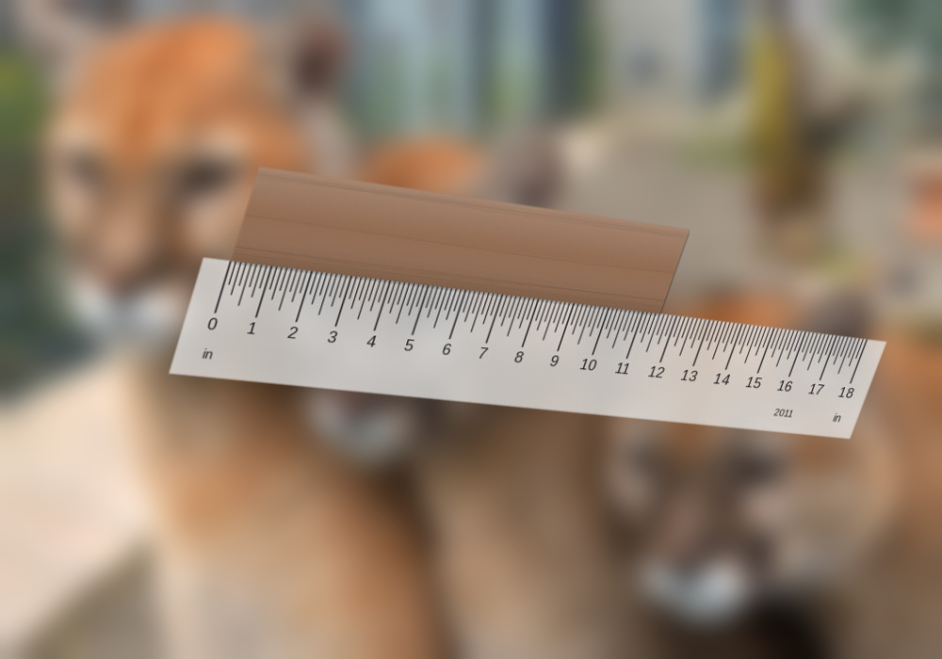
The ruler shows 11.5in
